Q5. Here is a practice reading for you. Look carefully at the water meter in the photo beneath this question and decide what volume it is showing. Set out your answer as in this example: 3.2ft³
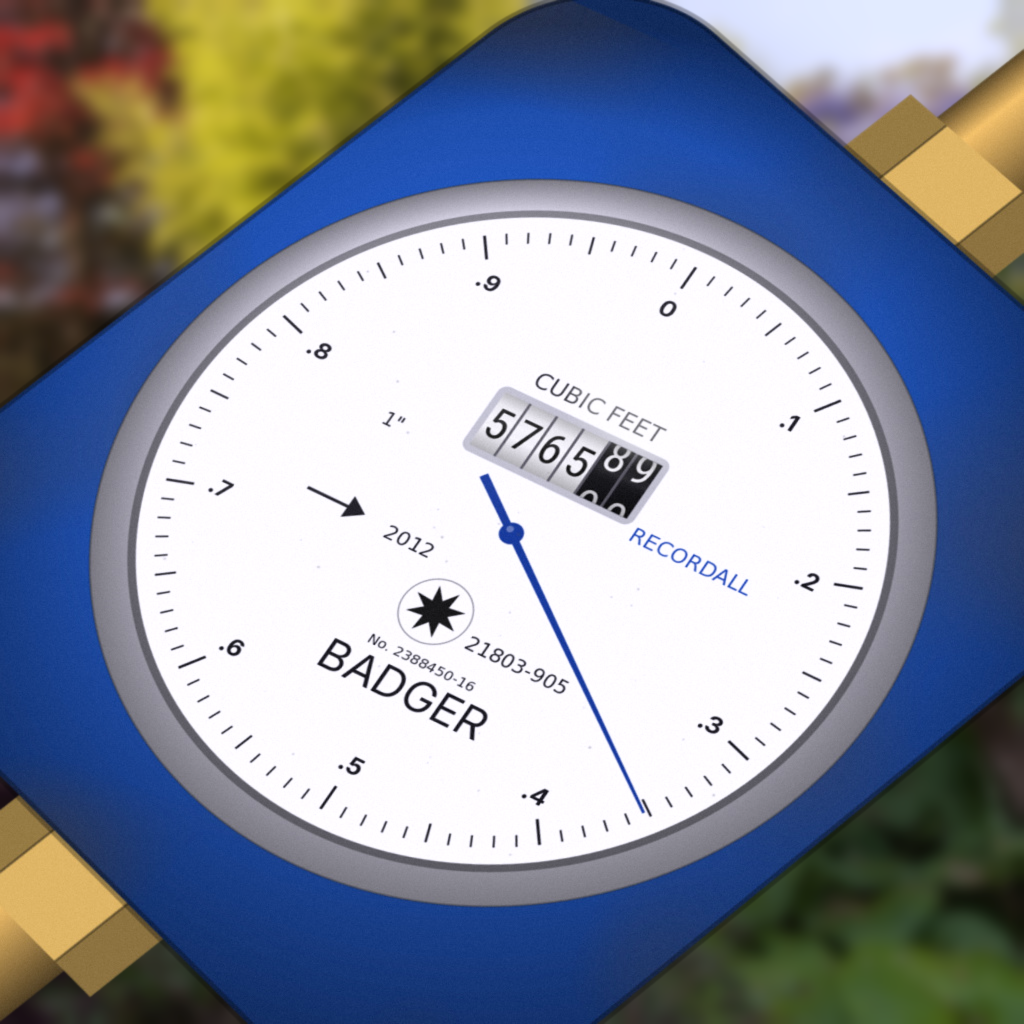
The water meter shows 576589.35ft³
